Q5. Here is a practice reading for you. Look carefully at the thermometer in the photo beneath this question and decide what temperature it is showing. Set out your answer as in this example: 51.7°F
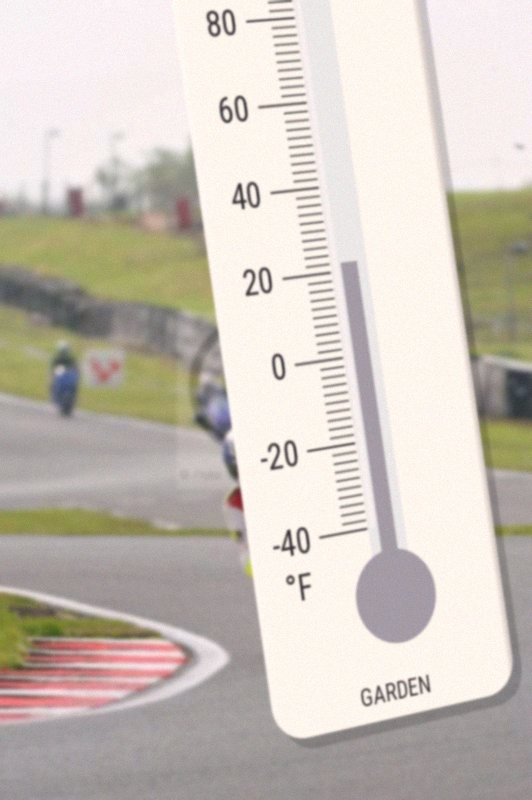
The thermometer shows 22°F
